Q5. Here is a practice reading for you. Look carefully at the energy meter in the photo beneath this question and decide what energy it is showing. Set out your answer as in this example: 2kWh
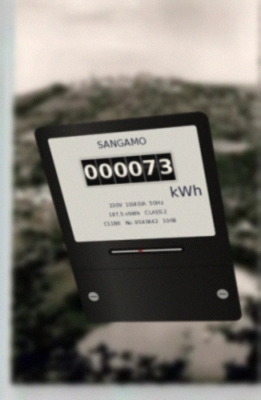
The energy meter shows 73kWh
